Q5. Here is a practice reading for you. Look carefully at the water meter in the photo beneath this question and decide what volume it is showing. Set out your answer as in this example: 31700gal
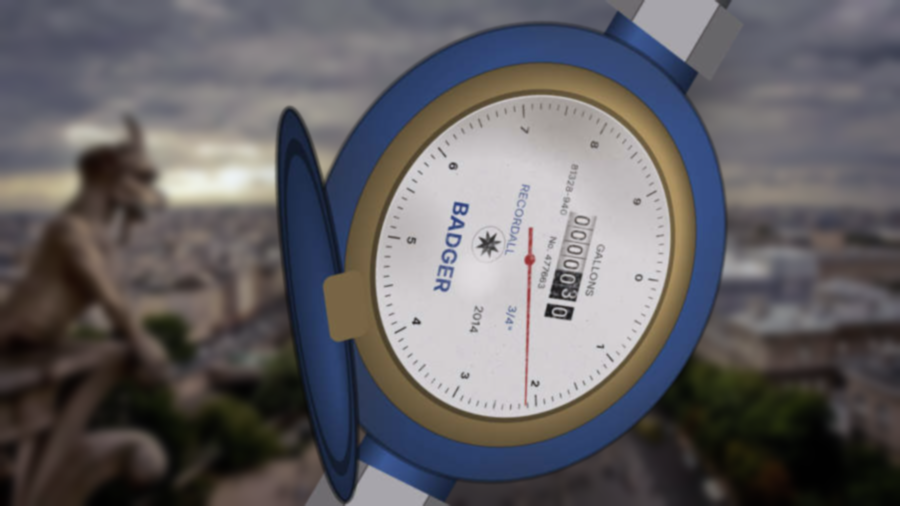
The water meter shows 32.1gal
